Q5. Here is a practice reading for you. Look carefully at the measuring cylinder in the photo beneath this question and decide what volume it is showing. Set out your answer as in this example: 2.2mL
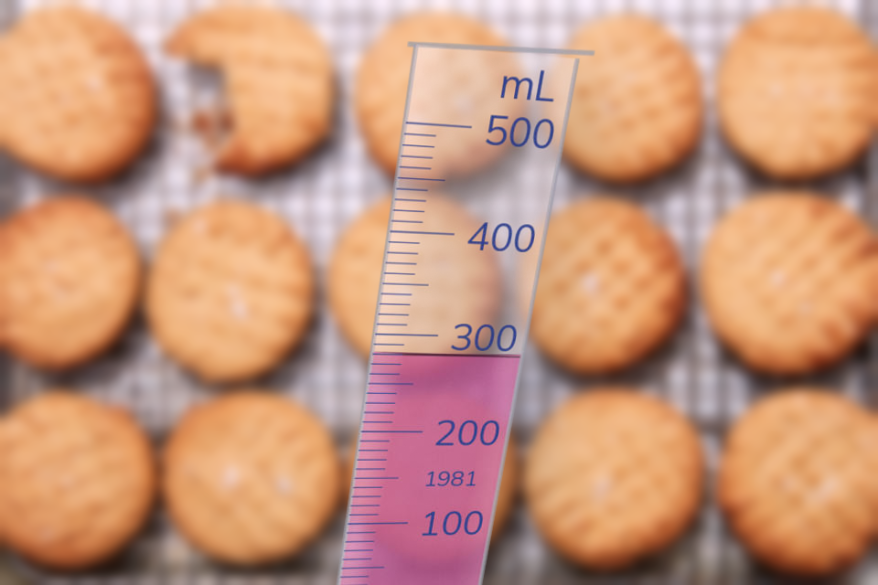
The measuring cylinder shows 280mL
